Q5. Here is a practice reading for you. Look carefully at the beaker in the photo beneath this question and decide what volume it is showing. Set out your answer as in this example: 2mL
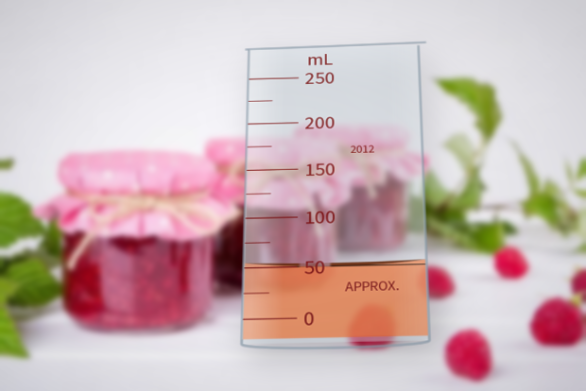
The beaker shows 50mL
